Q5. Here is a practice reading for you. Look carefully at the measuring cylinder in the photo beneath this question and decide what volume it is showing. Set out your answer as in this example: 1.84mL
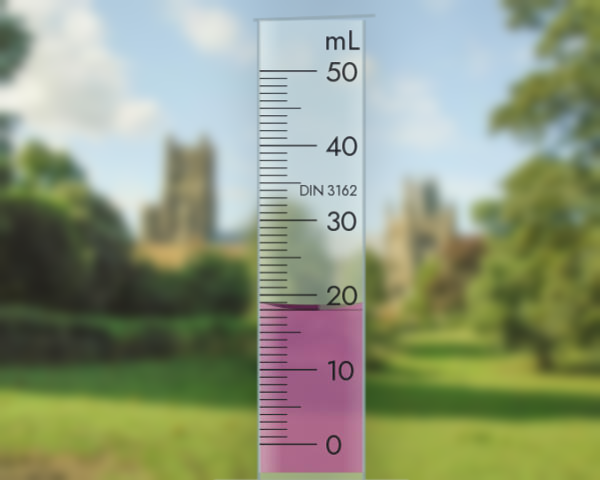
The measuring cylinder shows 18mL
